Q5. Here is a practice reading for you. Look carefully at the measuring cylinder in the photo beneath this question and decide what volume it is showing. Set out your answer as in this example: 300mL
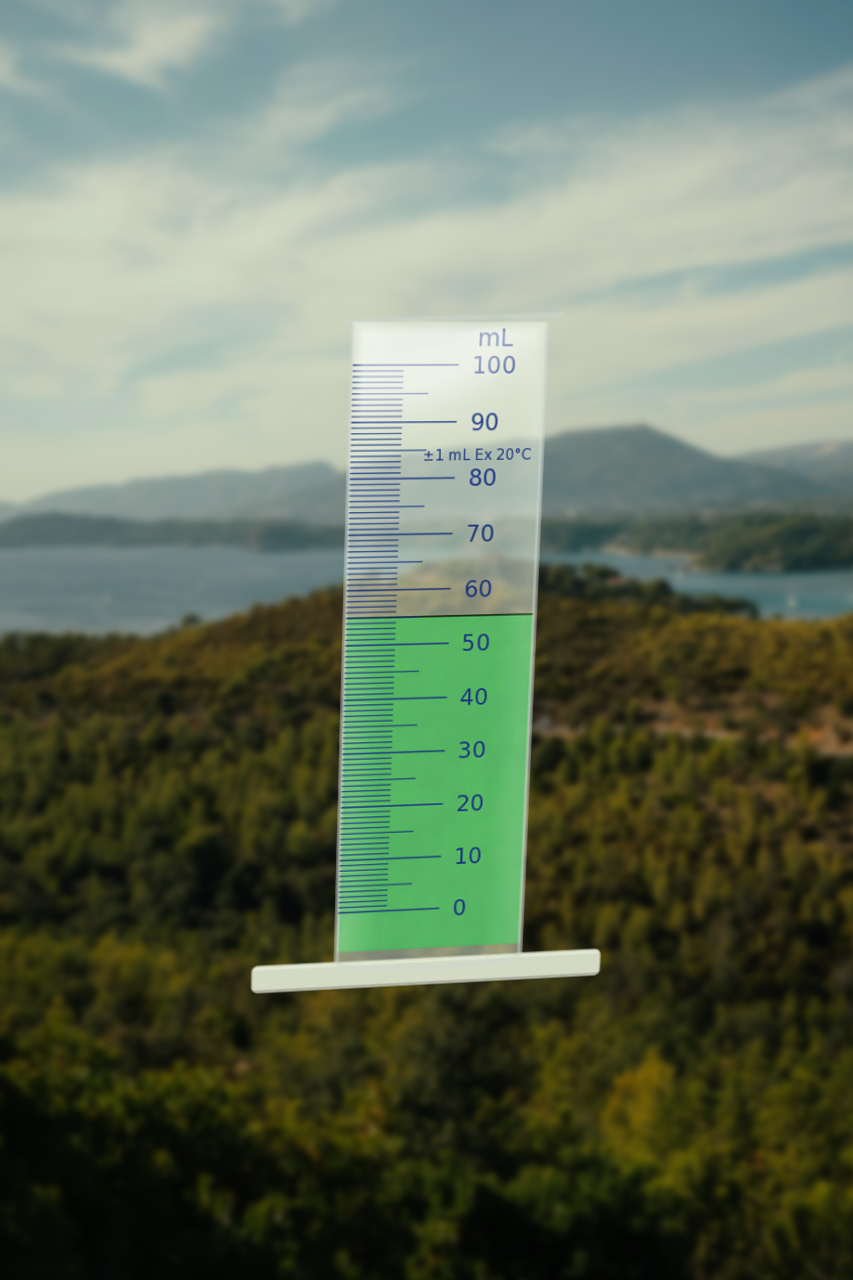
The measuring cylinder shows 55mL
